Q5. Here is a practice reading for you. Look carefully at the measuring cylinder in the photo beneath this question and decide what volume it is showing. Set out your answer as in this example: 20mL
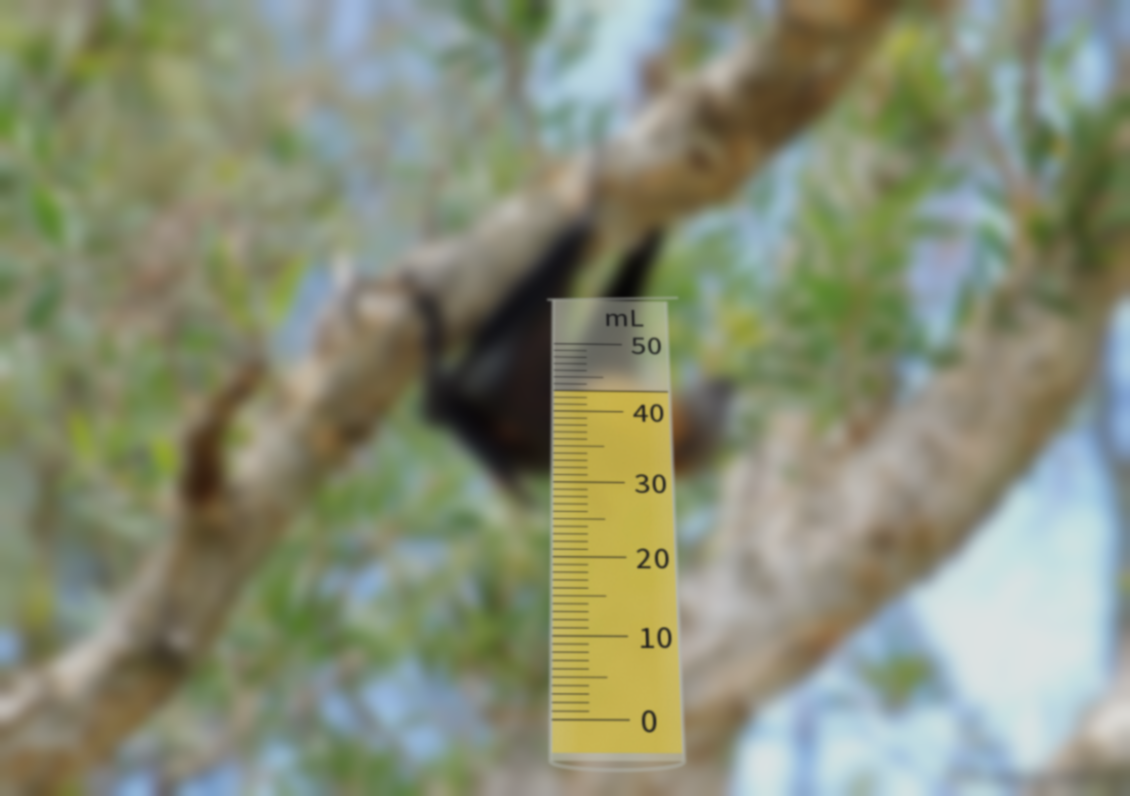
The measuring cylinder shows 43mL
